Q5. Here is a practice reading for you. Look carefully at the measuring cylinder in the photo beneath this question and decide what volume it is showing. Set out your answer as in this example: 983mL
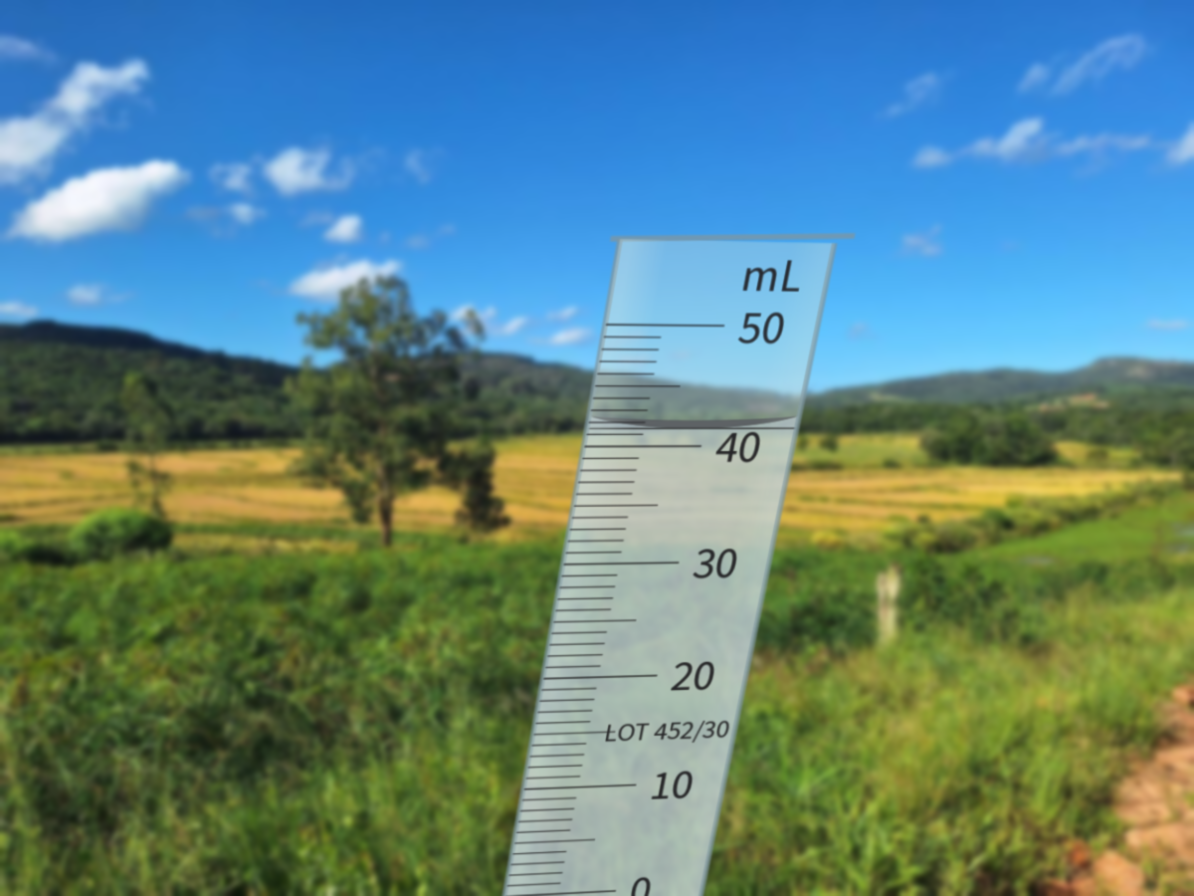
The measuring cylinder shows 41.5mL
